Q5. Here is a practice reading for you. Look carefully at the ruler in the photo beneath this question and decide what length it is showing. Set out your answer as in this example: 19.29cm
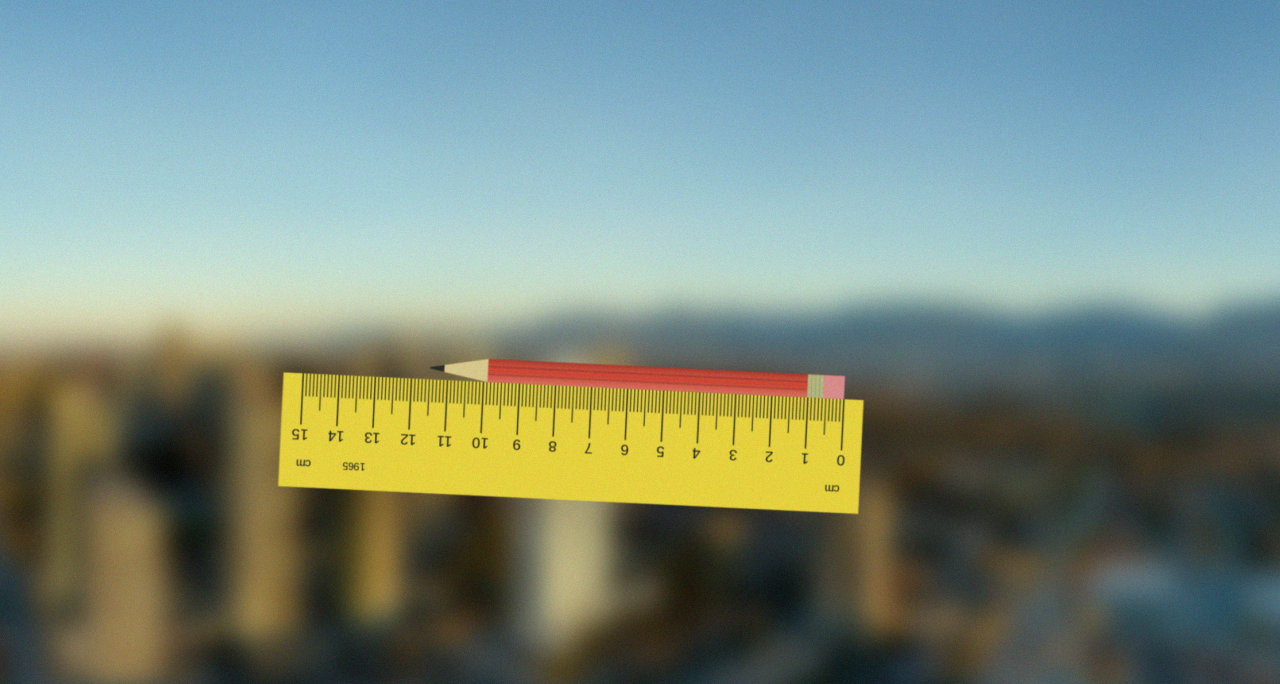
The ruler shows 11.5cm
